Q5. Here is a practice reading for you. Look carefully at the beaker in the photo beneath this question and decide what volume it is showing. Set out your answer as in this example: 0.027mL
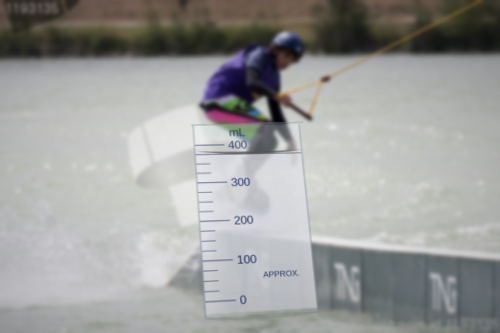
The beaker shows 375mL
